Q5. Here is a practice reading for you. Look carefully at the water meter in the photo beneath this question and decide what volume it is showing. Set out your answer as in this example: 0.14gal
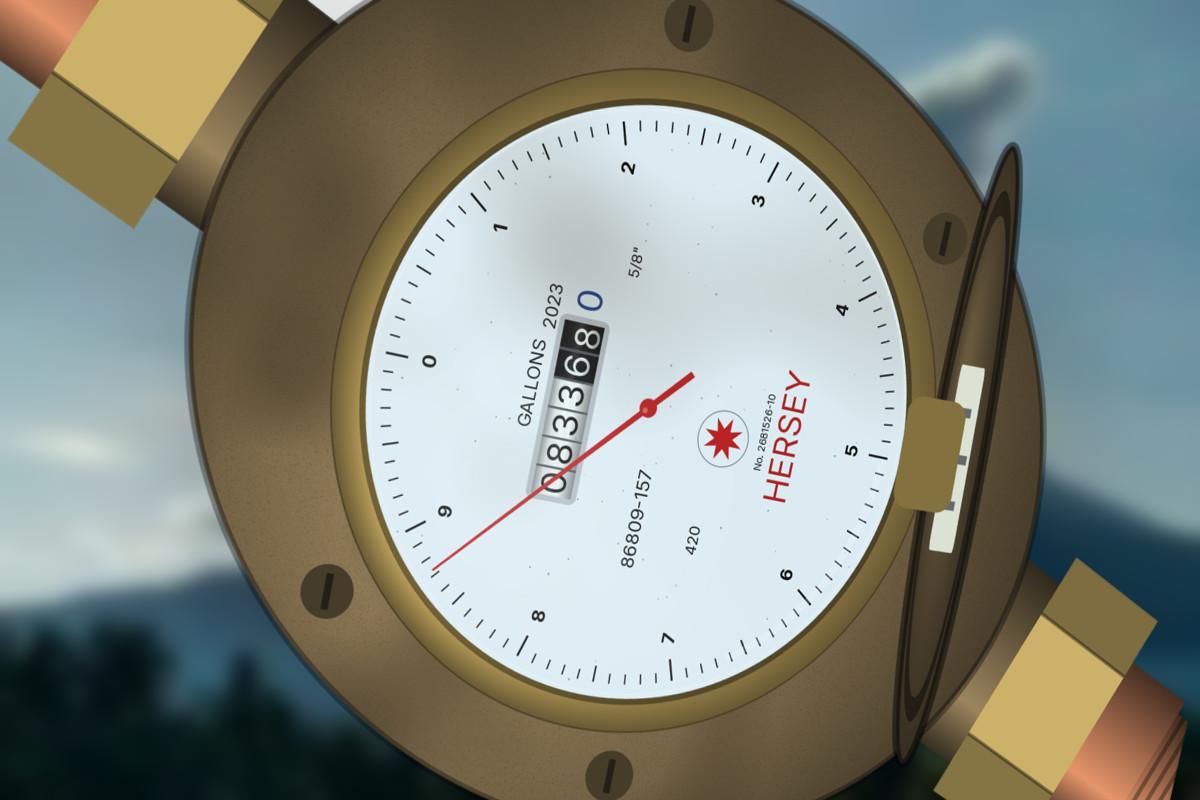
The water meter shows 833678.7gal
